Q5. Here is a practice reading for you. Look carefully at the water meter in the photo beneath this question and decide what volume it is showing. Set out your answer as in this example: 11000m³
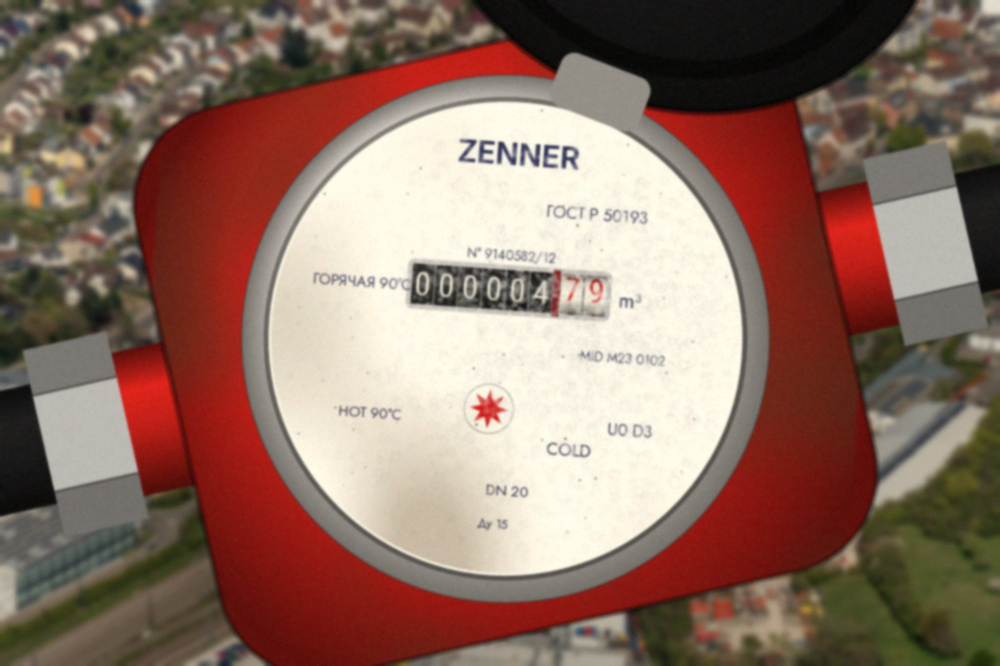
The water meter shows 4.79m³
